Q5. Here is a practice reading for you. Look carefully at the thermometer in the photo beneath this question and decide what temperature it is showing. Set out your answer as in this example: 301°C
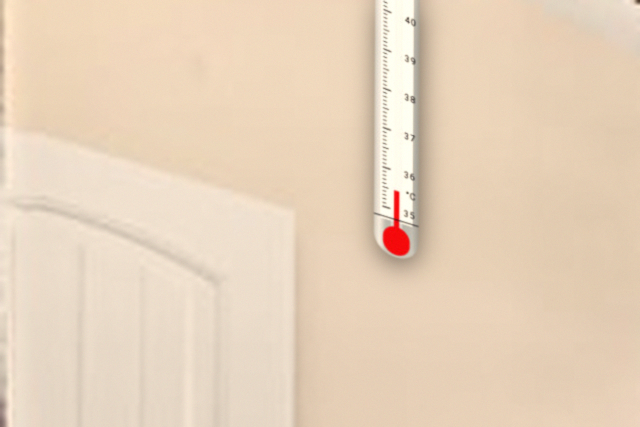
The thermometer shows 35.5°C
